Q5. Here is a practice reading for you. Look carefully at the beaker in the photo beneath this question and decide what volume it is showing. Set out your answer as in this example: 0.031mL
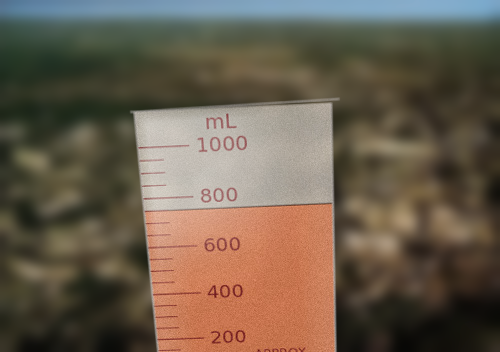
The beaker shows 750mL
